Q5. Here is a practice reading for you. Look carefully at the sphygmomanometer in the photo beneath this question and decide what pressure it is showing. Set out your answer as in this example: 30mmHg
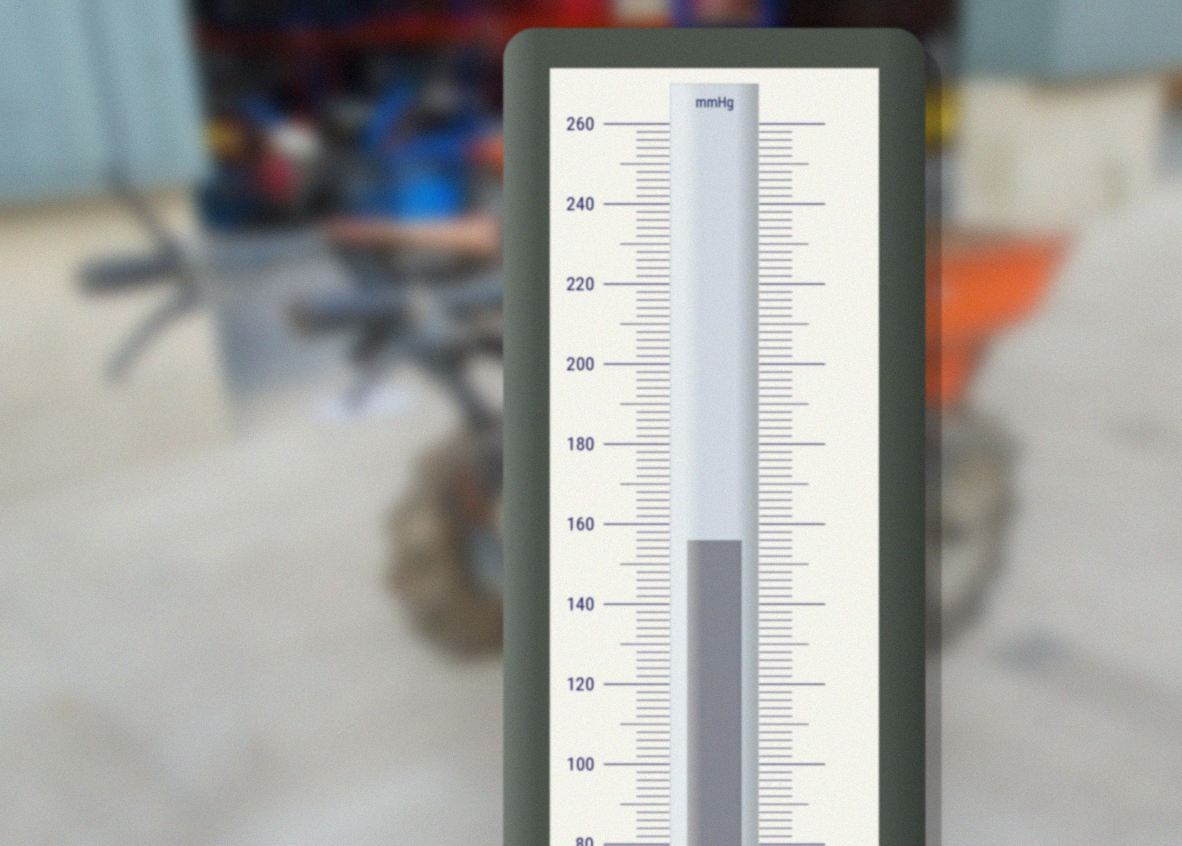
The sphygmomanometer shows 156mmHg
